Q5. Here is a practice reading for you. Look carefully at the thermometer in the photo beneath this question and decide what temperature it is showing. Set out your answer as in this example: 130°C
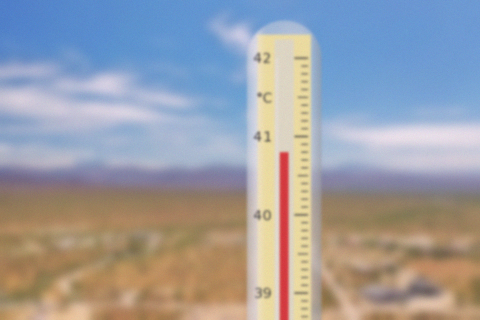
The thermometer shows 40.8°C
